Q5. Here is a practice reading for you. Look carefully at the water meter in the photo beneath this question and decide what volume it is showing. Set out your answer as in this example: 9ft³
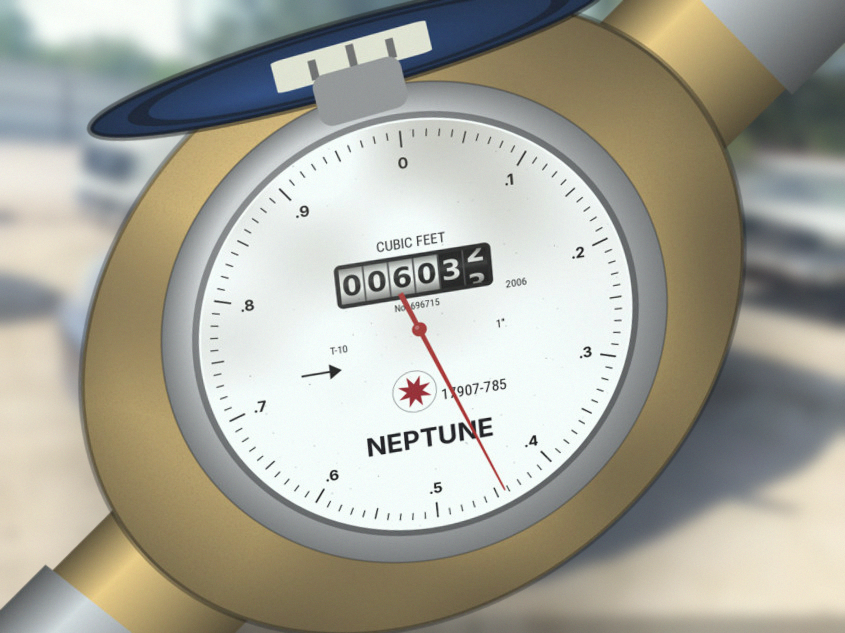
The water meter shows 6032.44ft³
